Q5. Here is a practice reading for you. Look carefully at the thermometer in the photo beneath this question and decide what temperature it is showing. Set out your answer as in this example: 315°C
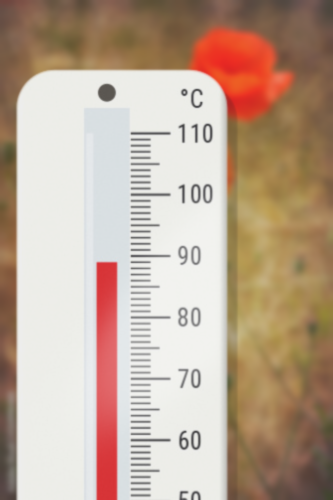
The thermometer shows 89°C
